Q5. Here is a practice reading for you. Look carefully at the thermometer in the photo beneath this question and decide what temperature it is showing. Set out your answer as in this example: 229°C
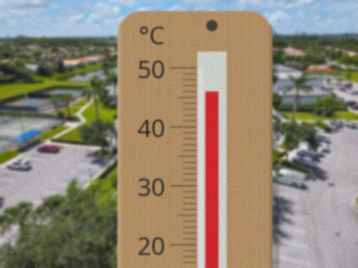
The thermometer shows 46°C
